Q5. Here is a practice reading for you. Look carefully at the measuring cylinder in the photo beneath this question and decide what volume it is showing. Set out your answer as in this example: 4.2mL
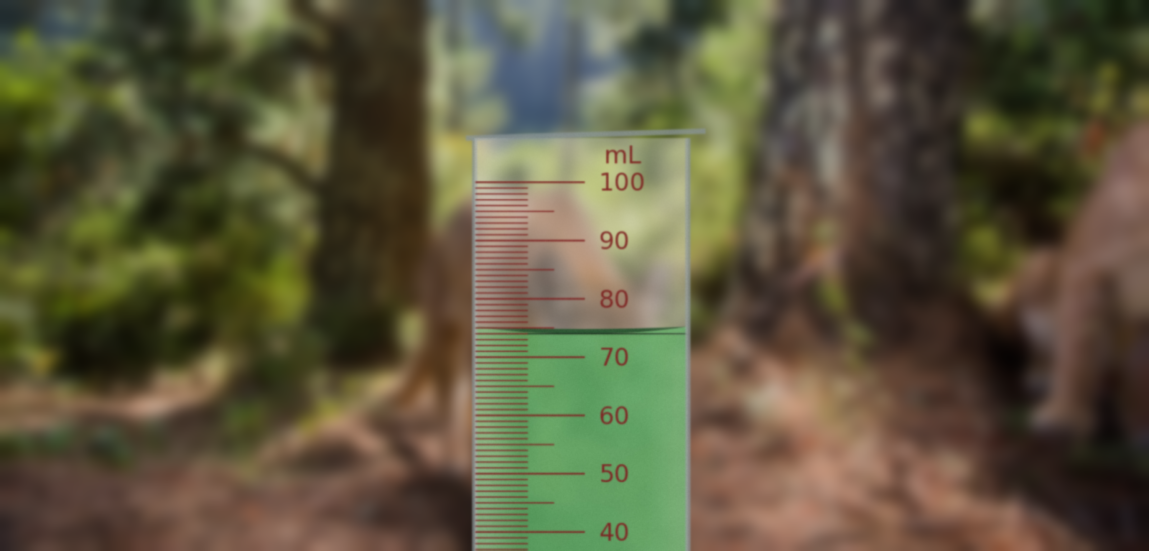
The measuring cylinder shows 74mL
